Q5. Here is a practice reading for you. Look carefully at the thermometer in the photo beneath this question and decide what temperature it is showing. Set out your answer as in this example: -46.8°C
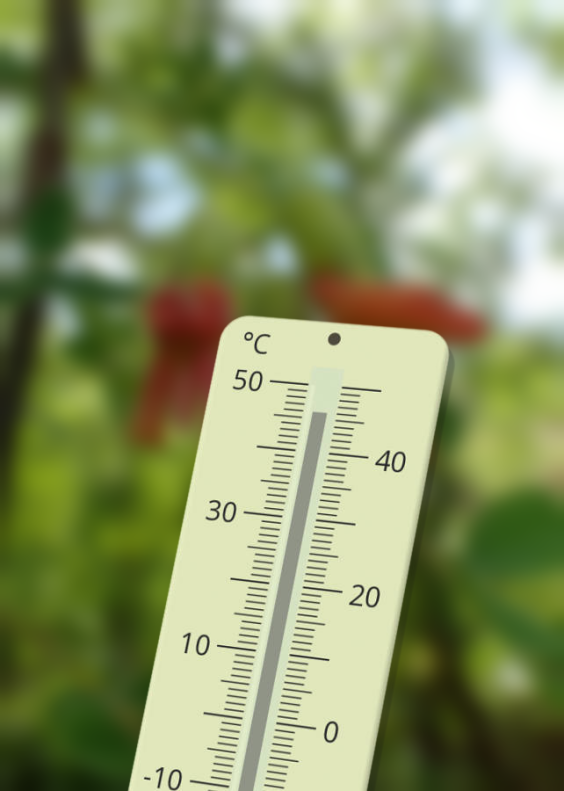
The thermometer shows 46°C
